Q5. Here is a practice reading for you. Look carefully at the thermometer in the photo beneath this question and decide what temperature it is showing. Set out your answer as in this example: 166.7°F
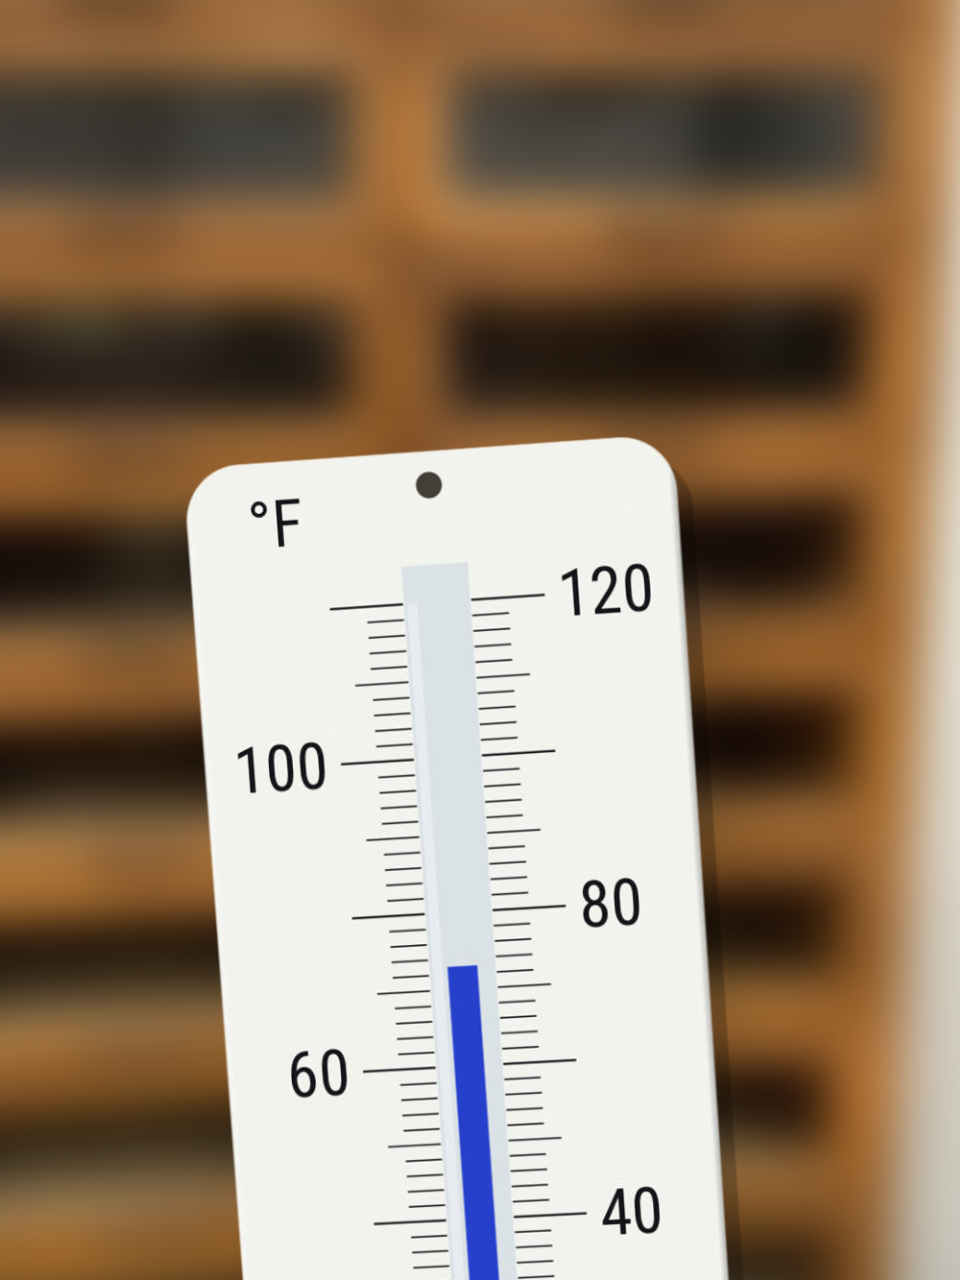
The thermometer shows 73°F
